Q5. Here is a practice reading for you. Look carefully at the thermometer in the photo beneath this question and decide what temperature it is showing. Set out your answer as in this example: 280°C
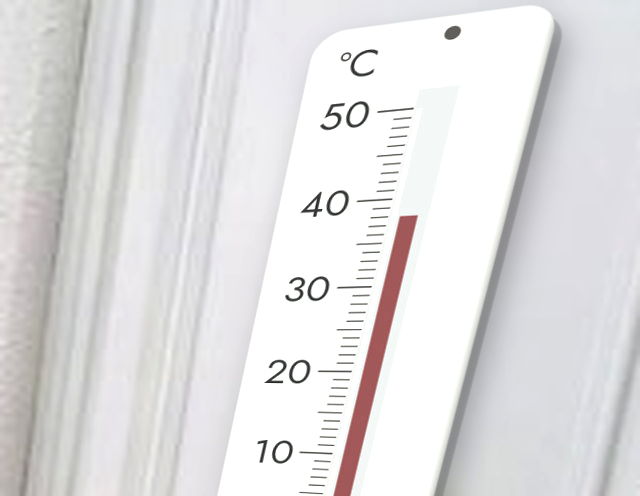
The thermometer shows 38°C
